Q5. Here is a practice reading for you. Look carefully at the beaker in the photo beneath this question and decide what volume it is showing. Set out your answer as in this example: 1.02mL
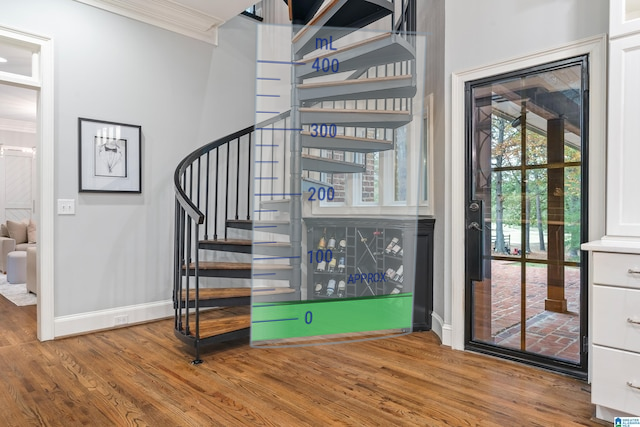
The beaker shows 25mL
